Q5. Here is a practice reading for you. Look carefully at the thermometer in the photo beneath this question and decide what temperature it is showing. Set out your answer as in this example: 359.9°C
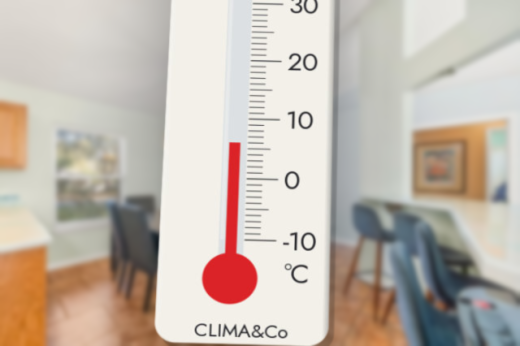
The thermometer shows 6°C
